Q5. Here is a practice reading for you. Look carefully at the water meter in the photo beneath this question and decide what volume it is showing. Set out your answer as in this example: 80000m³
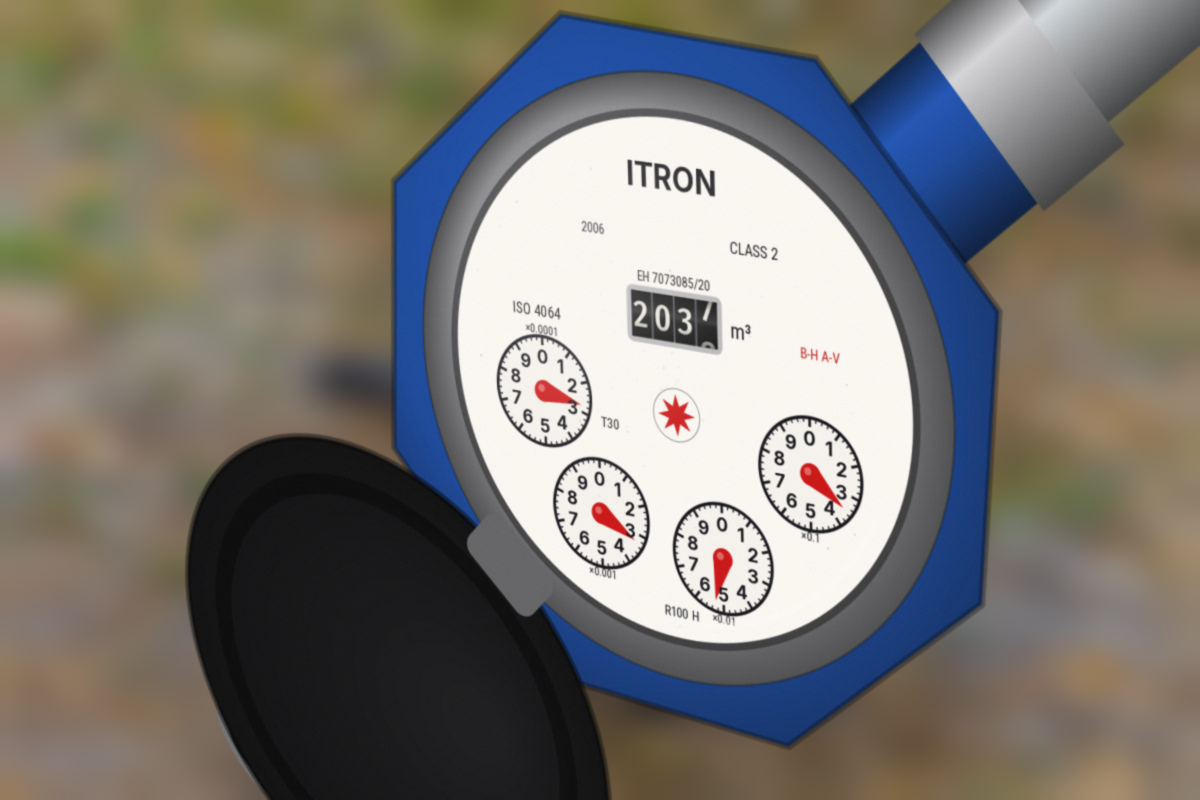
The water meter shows 2037.3532m³
